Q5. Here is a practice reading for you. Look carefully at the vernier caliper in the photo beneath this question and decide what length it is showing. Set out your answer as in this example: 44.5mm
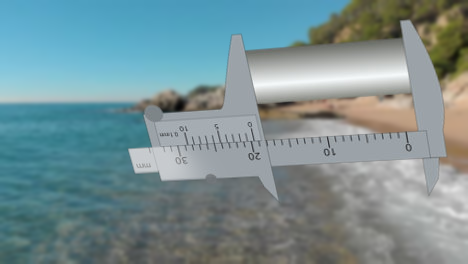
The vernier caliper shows 19.6mm
